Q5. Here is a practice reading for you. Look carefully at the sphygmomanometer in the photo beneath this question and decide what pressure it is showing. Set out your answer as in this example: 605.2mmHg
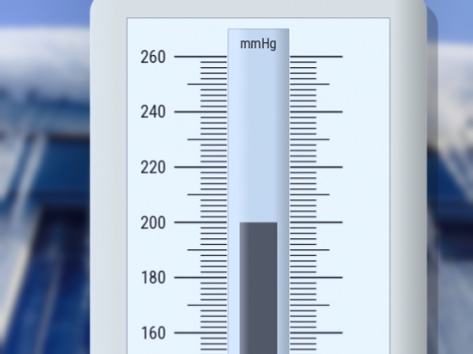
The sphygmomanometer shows 200mmHg
